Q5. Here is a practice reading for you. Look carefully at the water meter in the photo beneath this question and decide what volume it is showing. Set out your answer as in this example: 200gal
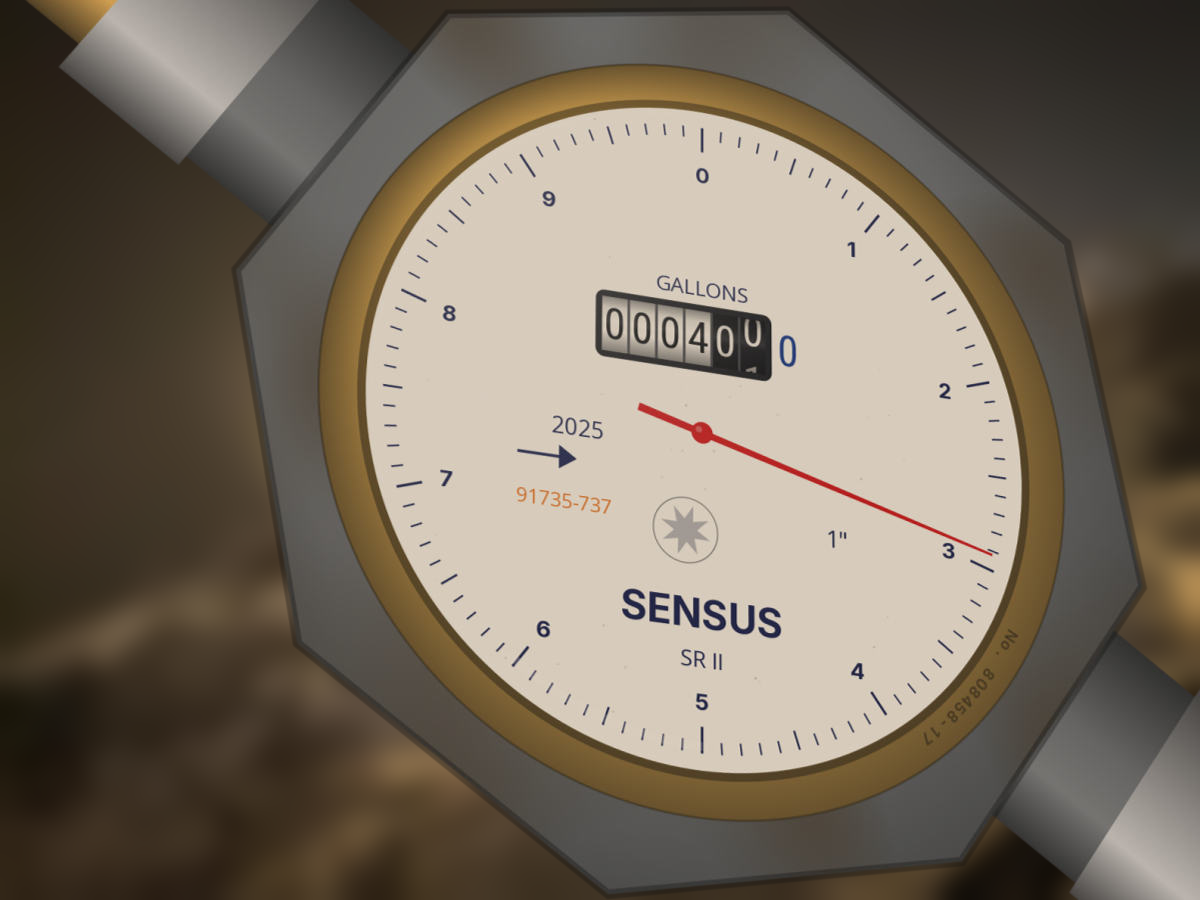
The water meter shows 4002.9gal
